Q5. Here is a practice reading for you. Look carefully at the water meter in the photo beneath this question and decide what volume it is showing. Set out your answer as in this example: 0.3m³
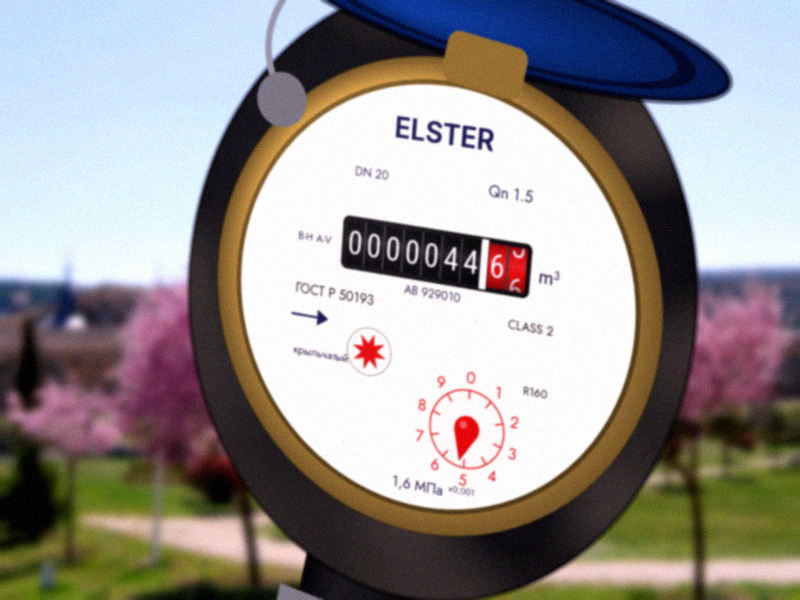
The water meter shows 44.655m³
